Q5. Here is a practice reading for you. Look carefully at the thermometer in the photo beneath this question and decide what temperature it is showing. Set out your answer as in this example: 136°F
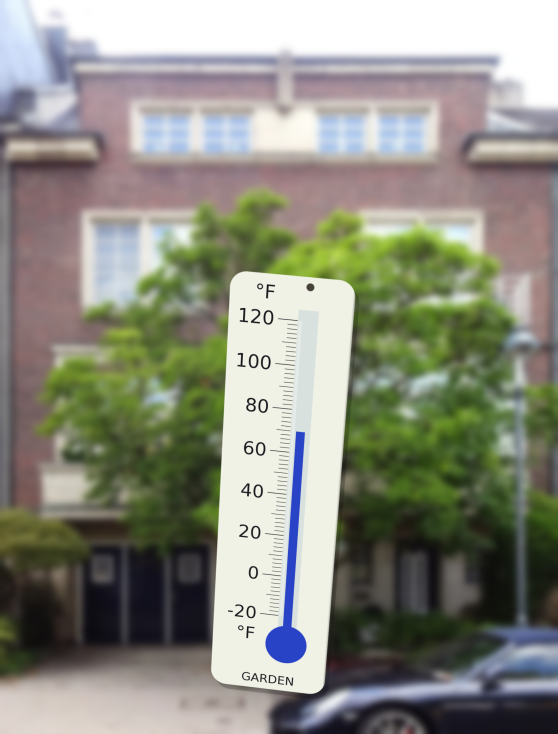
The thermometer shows 70°F
